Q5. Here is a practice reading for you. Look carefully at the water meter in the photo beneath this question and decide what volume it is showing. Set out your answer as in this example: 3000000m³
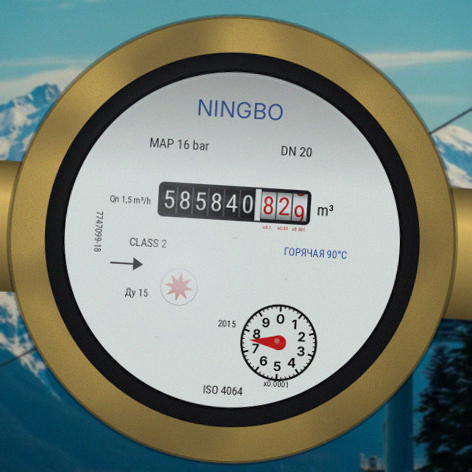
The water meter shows 585840.8287m³
